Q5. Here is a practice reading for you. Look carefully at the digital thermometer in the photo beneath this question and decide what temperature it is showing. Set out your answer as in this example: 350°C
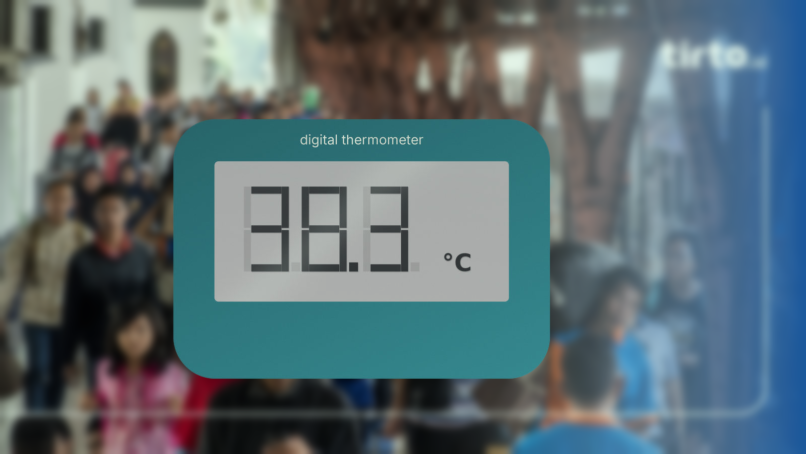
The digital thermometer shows 38.3°C
